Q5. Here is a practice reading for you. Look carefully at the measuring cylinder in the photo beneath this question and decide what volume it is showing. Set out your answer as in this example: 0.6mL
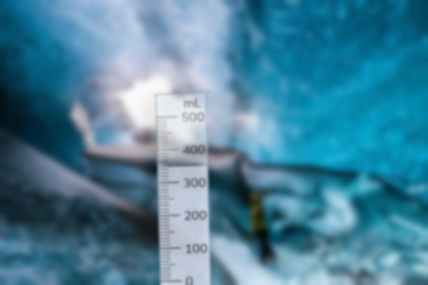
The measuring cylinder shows 350mL
